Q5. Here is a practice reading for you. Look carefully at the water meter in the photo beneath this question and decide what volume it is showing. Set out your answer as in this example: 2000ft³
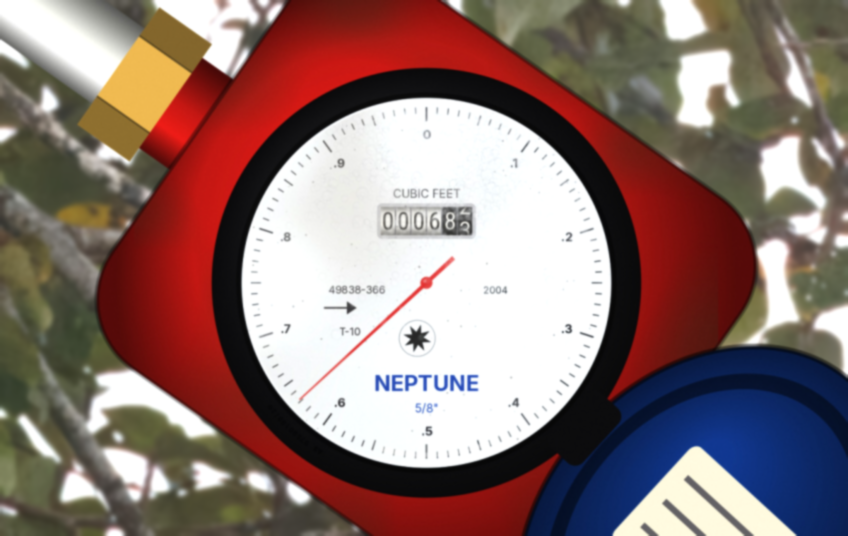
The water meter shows 682.63ft³
